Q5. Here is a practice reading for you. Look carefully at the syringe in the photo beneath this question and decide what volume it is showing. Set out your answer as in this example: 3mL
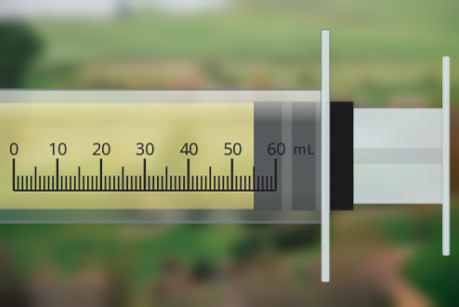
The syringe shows 55mL
